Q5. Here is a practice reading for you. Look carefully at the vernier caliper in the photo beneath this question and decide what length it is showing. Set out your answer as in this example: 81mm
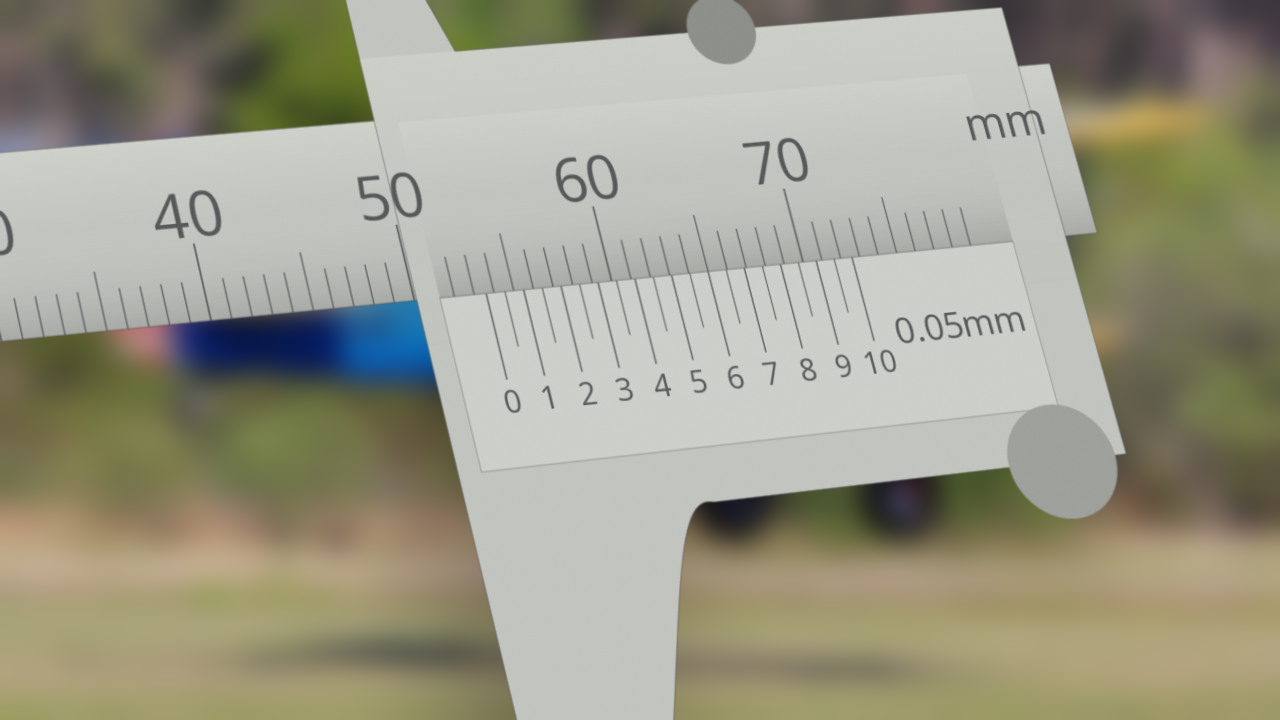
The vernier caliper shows 53.6mm
